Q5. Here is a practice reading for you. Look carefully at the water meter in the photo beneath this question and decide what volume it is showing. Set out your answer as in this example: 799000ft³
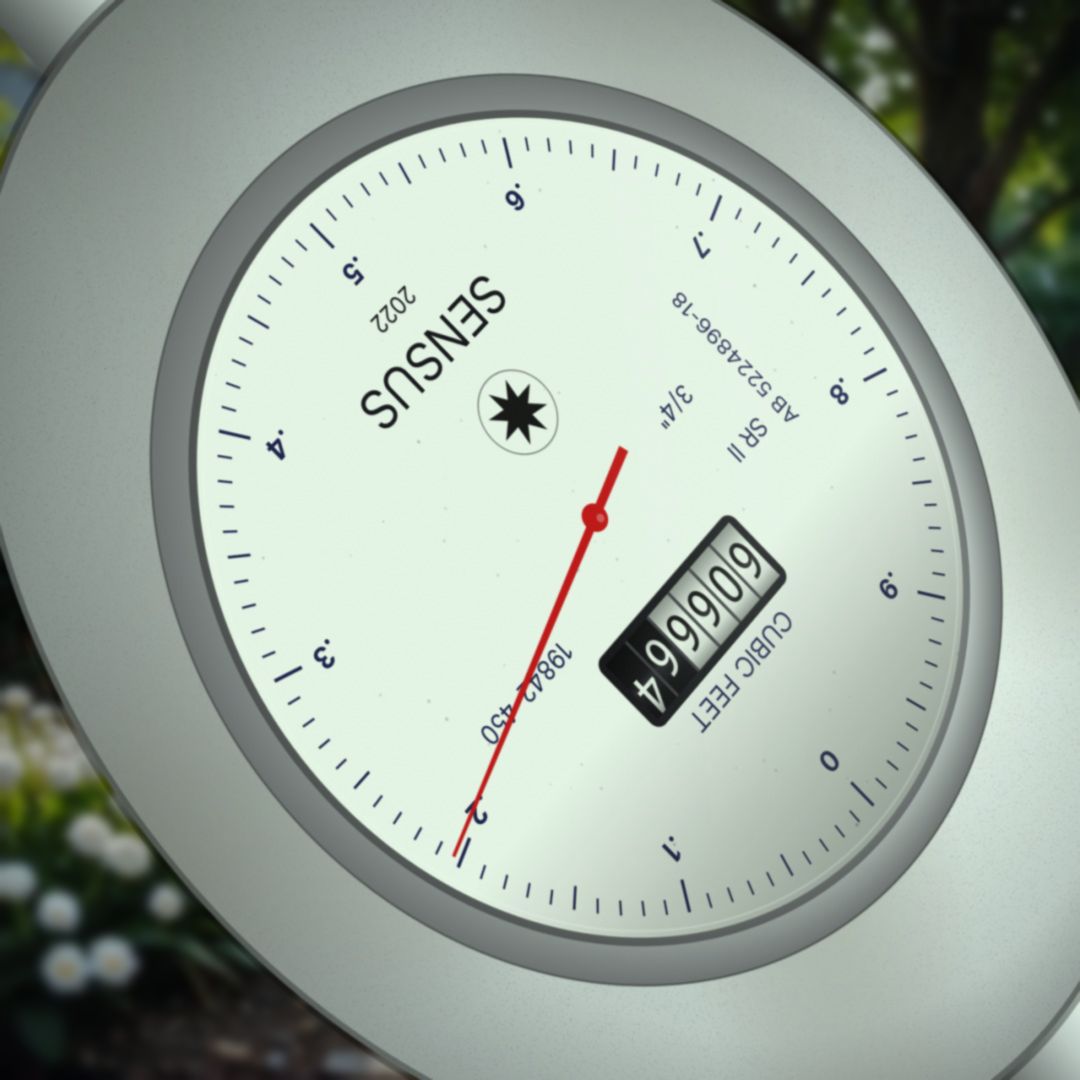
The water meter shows 606664.20ft³
